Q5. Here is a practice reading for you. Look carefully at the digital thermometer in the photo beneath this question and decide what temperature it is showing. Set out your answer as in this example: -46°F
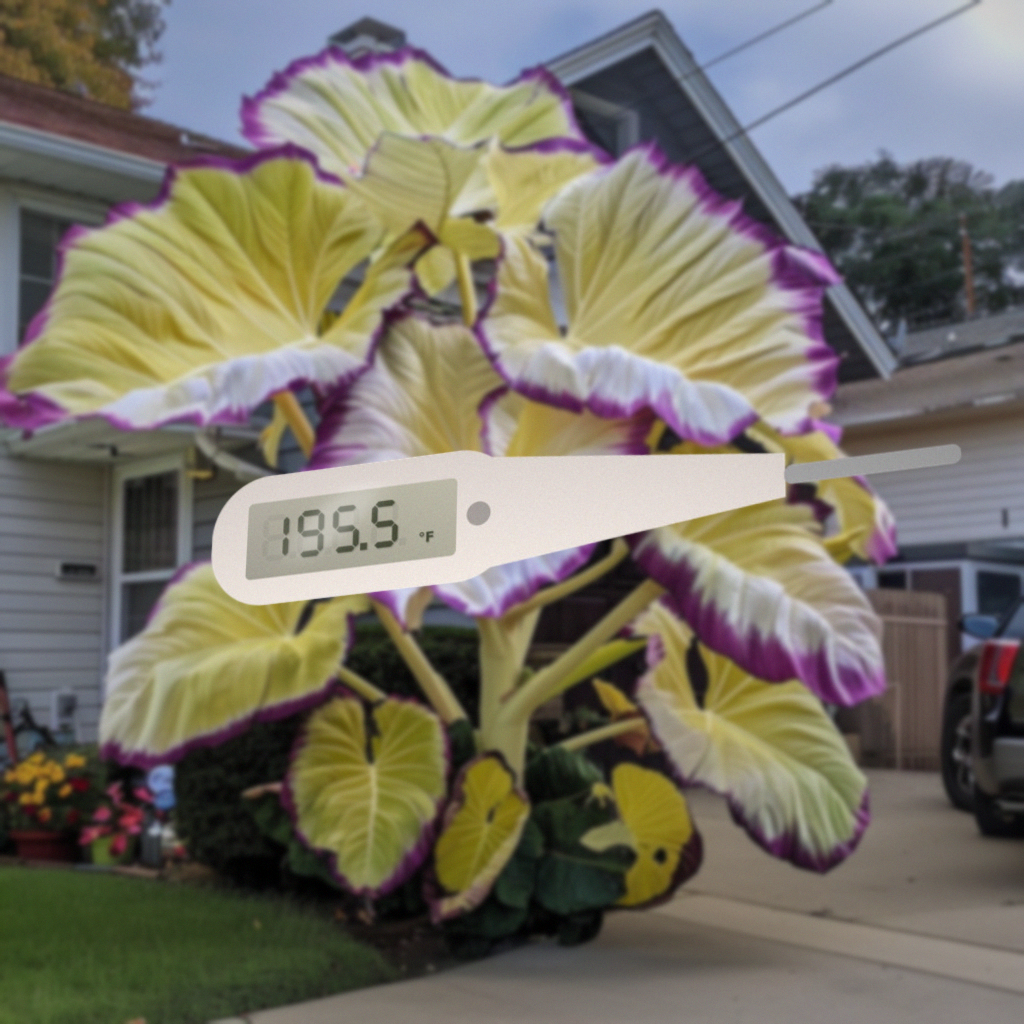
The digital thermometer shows 195.5°F
